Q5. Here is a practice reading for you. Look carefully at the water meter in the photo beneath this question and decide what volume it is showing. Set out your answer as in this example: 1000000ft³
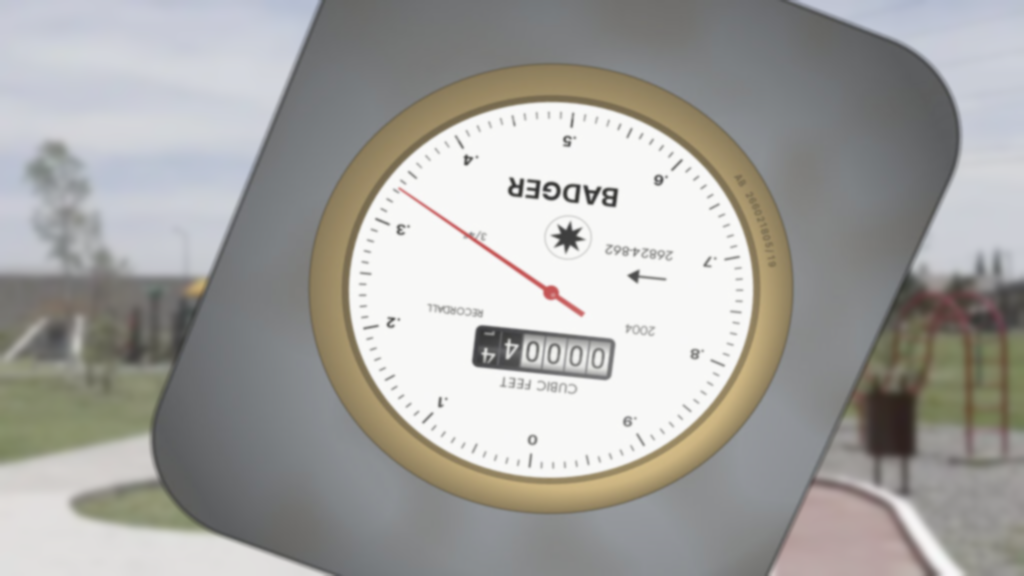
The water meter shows 44.33ft³
